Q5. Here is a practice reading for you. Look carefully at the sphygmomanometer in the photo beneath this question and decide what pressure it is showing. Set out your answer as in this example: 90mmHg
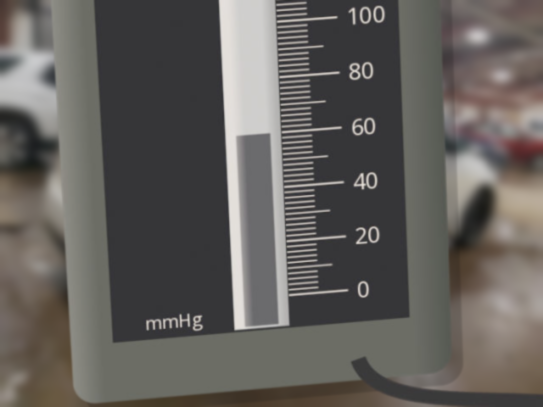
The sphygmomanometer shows 60mmHg
